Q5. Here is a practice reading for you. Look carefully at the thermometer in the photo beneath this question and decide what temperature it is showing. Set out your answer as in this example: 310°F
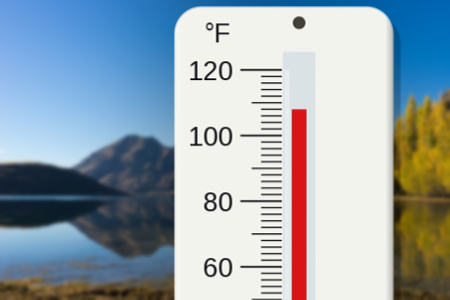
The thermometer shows 108°F
